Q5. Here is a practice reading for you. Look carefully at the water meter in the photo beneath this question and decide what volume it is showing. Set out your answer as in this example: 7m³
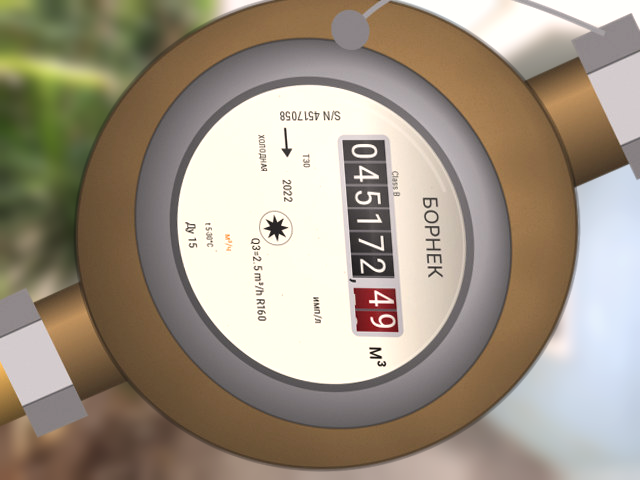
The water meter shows 45172.49m³
